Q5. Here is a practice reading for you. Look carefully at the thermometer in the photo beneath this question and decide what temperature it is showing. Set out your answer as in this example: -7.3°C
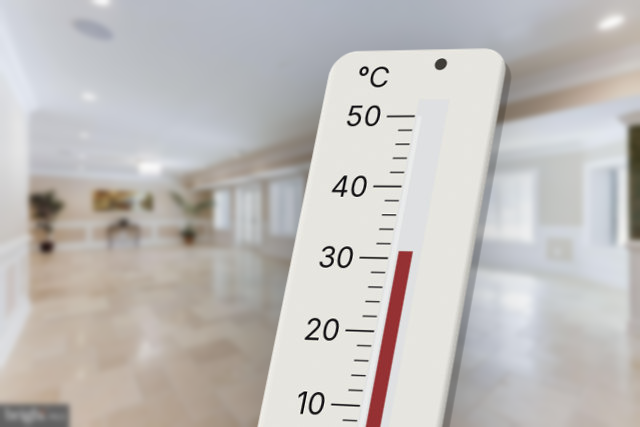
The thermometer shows 31°C
